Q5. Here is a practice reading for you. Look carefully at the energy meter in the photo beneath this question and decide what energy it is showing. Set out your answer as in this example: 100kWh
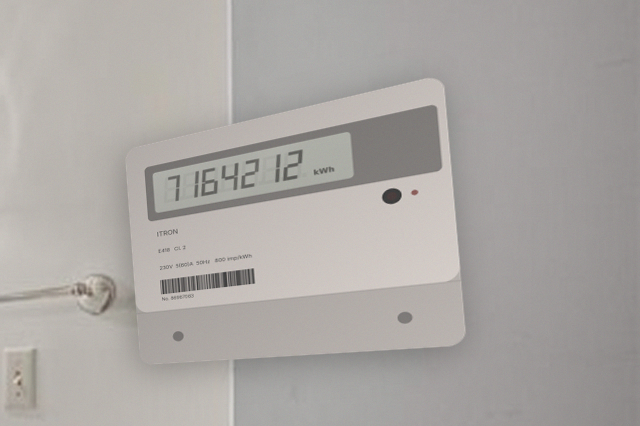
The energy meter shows 7164212kWh
